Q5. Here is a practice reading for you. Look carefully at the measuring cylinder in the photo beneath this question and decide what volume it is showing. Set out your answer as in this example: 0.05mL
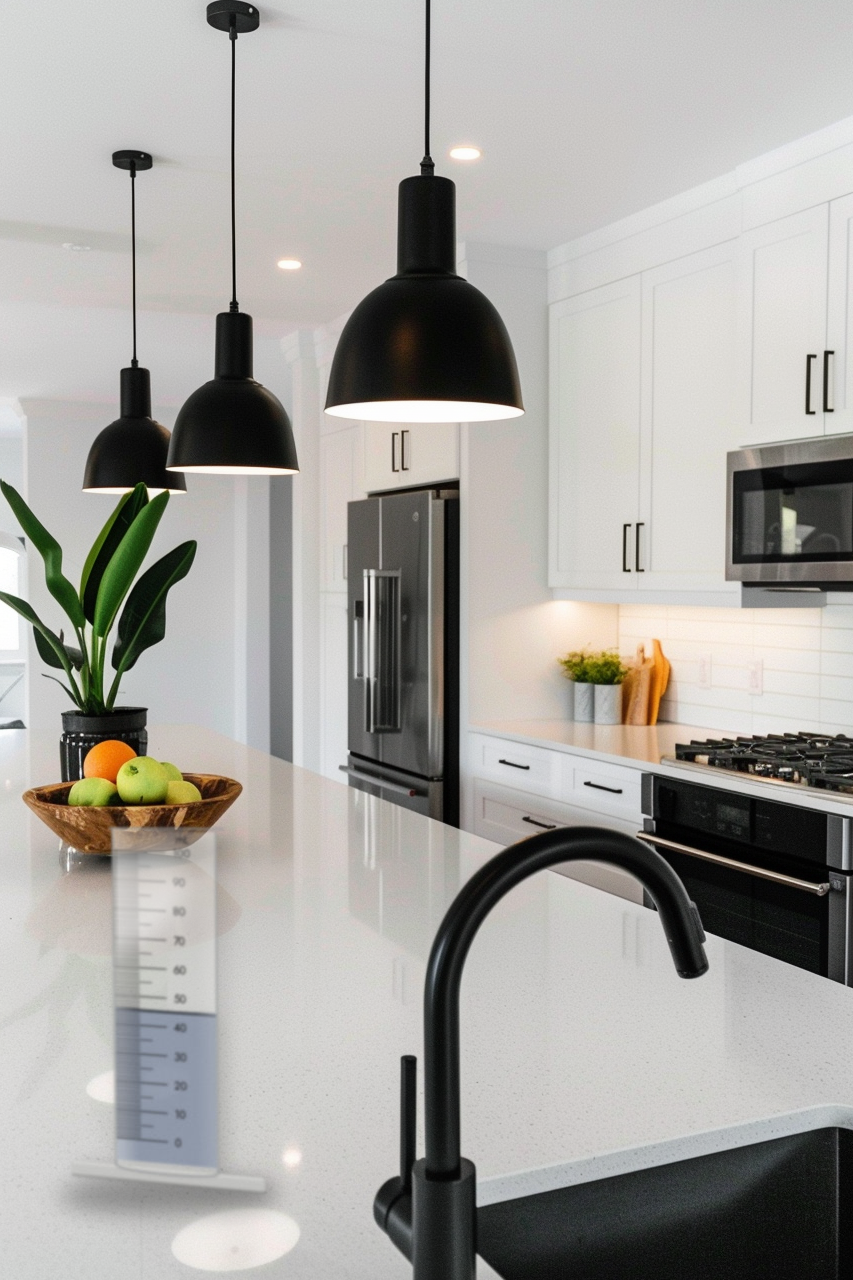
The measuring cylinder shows 45mL
